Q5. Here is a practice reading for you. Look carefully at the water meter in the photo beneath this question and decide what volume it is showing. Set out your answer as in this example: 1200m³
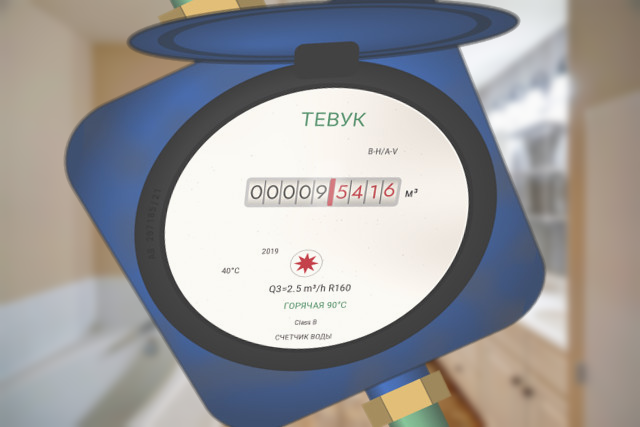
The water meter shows 9.5416m³
